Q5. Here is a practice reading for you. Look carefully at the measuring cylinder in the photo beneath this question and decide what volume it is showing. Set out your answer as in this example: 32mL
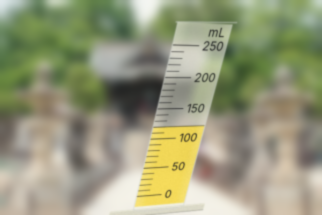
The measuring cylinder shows 120mL
